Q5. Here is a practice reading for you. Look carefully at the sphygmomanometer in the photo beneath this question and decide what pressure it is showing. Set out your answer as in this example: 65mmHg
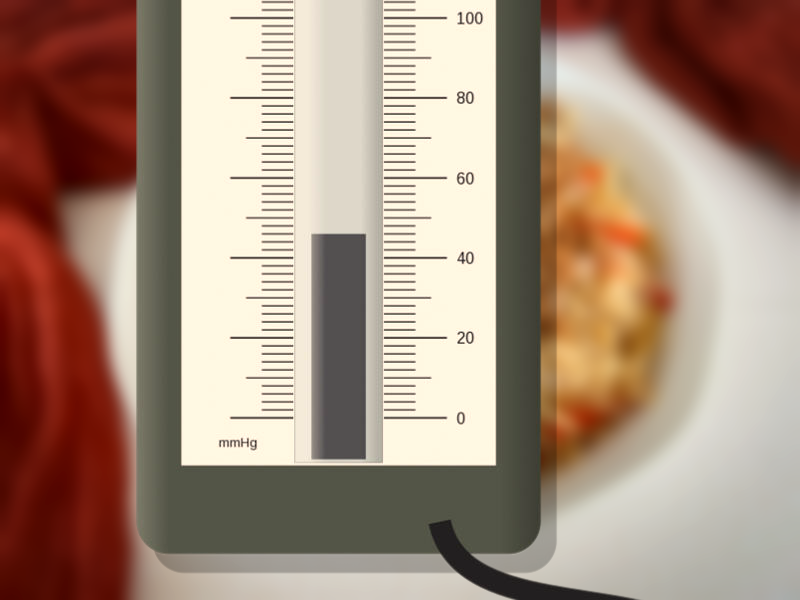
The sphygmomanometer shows 46mmHg
